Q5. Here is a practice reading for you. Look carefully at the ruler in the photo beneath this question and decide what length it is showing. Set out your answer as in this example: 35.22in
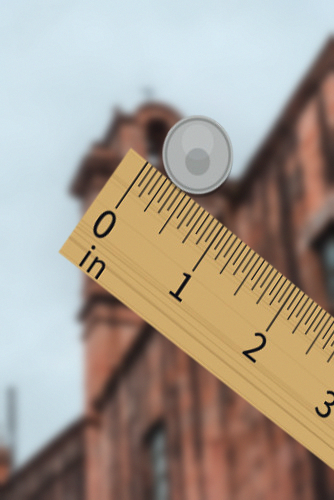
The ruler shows 0.75in
